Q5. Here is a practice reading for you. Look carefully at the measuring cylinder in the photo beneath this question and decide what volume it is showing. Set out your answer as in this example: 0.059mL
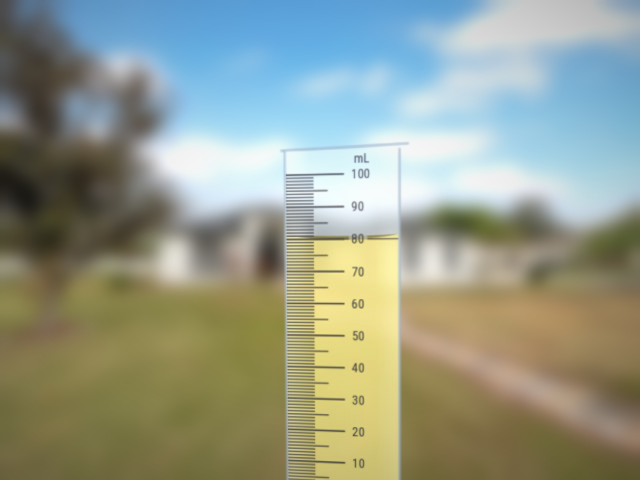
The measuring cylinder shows 80mL
